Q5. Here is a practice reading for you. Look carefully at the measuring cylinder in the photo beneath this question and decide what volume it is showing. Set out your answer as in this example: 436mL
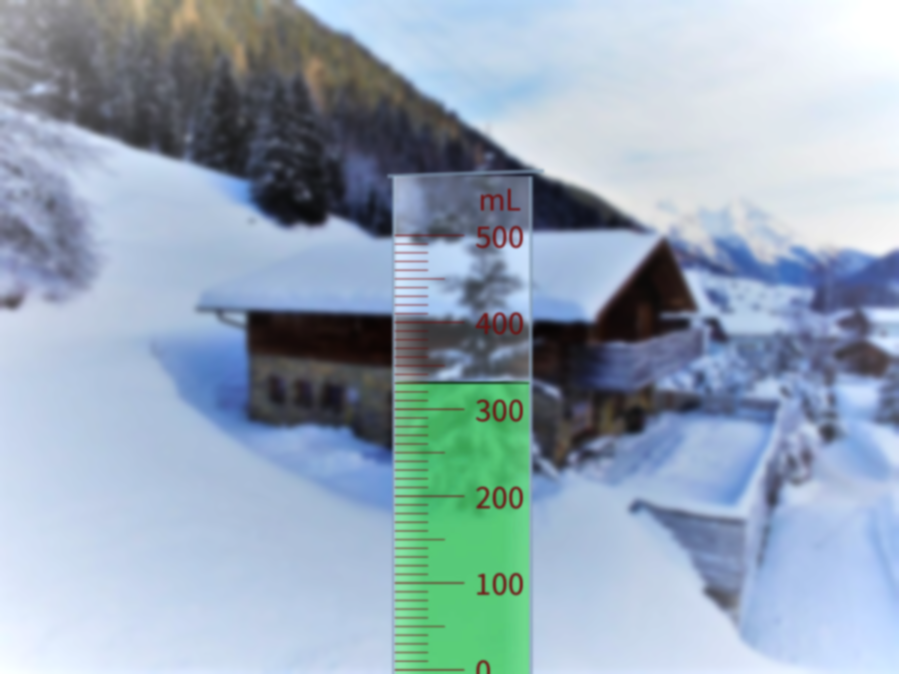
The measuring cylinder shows 330mL
